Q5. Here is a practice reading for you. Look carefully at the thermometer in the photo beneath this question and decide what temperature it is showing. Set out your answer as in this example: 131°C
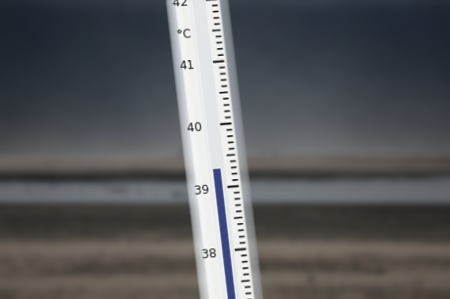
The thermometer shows 39.3°C
